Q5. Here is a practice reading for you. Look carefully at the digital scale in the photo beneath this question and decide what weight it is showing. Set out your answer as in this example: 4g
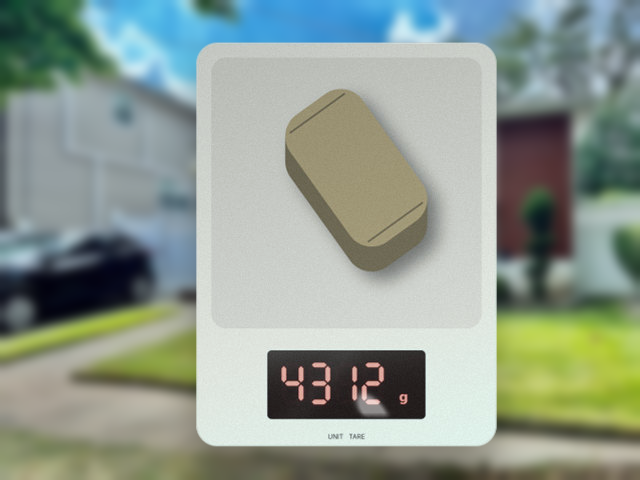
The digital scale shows 4312g
